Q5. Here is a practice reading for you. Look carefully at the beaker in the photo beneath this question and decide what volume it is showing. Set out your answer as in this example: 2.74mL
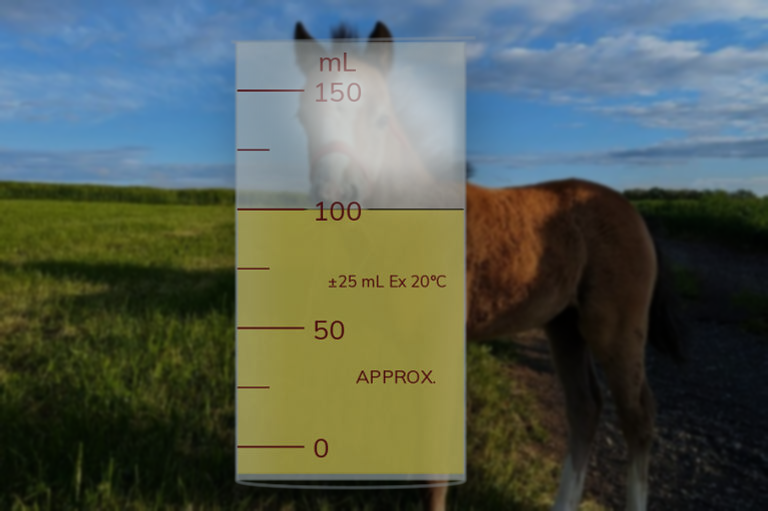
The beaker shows 100mL
